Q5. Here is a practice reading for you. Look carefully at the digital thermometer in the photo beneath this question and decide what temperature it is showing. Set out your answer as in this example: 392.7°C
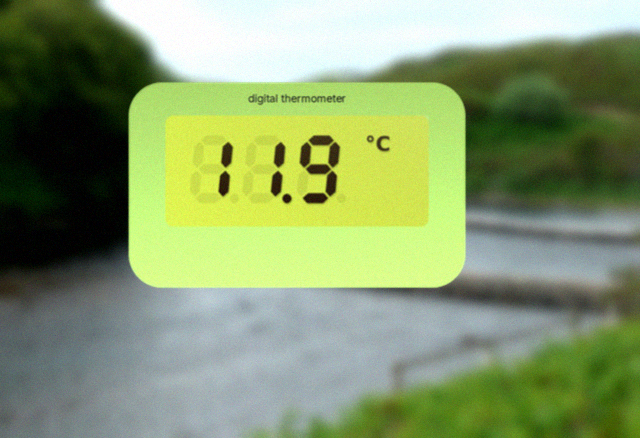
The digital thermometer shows 11.9°C
